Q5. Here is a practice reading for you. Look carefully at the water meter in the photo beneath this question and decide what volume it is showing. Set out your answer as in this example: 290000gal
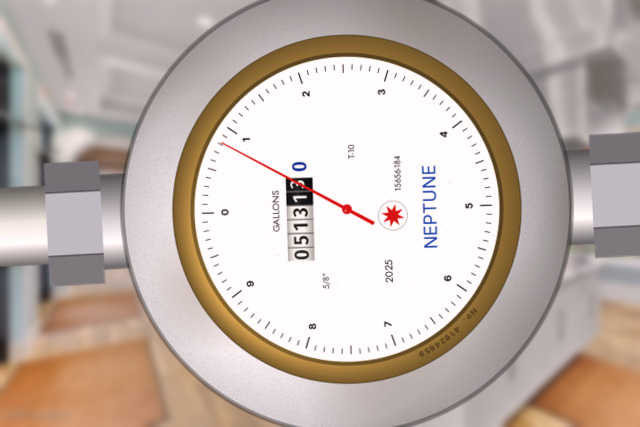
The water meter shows 513130.8gal
